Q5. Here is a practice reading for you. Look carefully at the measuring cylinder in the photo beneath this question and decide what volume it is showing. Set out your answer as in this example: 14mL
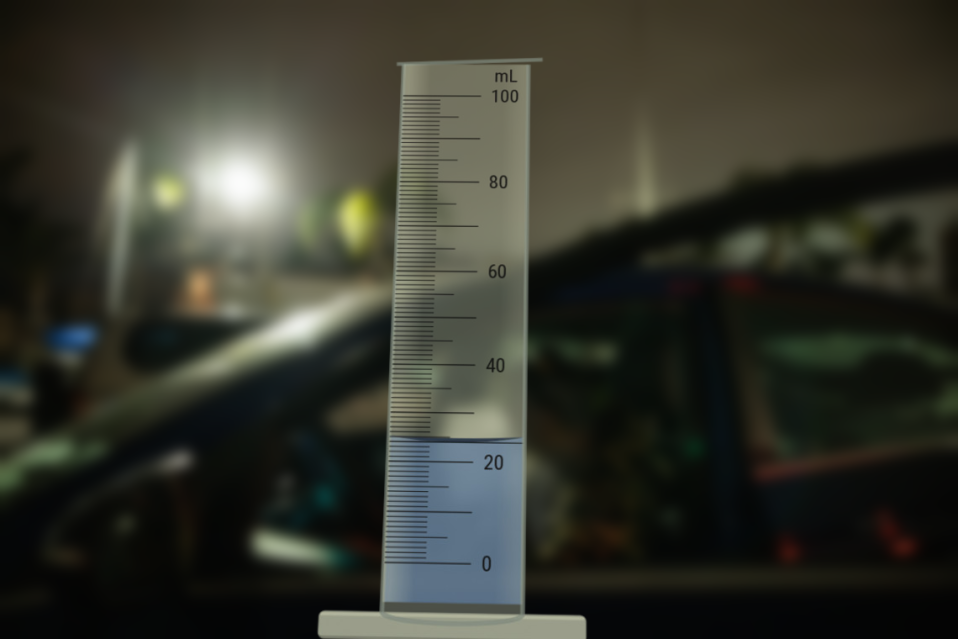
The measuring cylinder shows 24mL
